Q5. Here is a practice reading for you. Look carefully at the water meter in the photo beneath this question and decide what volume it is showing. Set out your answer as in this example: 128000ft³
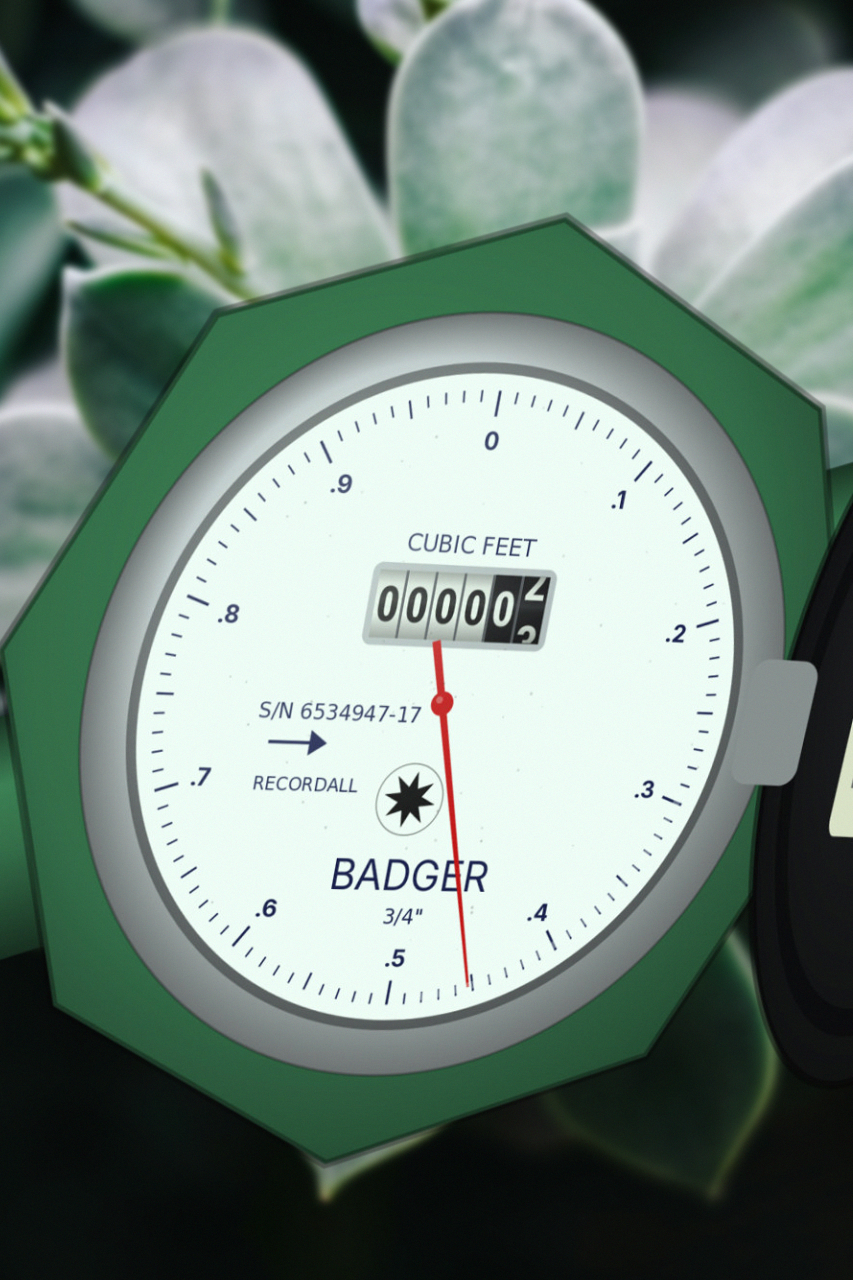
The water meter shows 2.45ft³
